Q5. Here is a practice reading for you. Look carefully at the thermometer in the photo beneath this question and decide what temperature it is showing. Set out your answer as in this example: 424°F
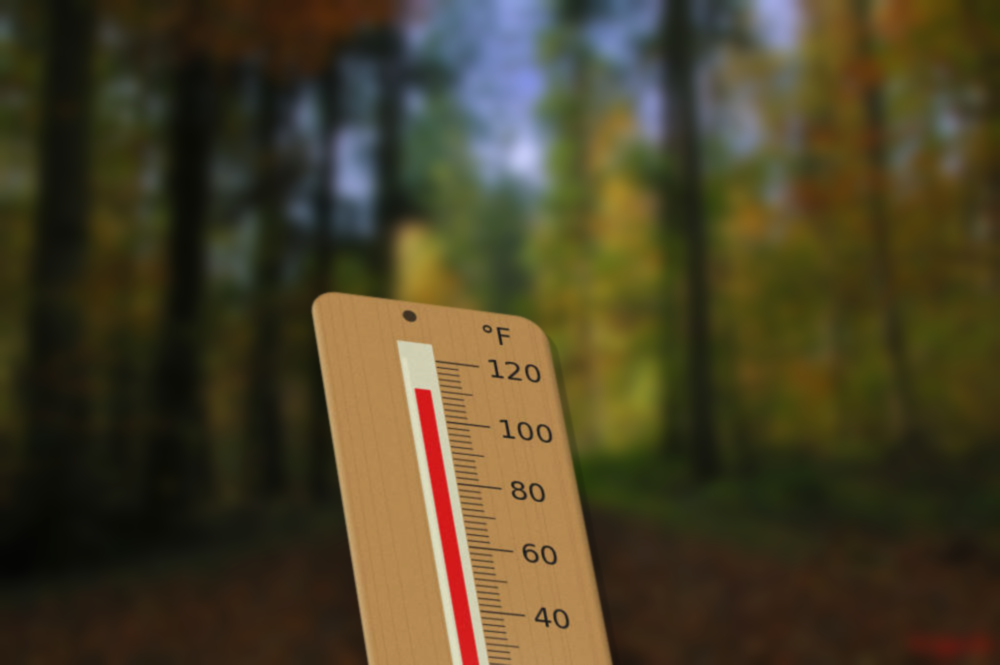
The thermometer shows 110°F
